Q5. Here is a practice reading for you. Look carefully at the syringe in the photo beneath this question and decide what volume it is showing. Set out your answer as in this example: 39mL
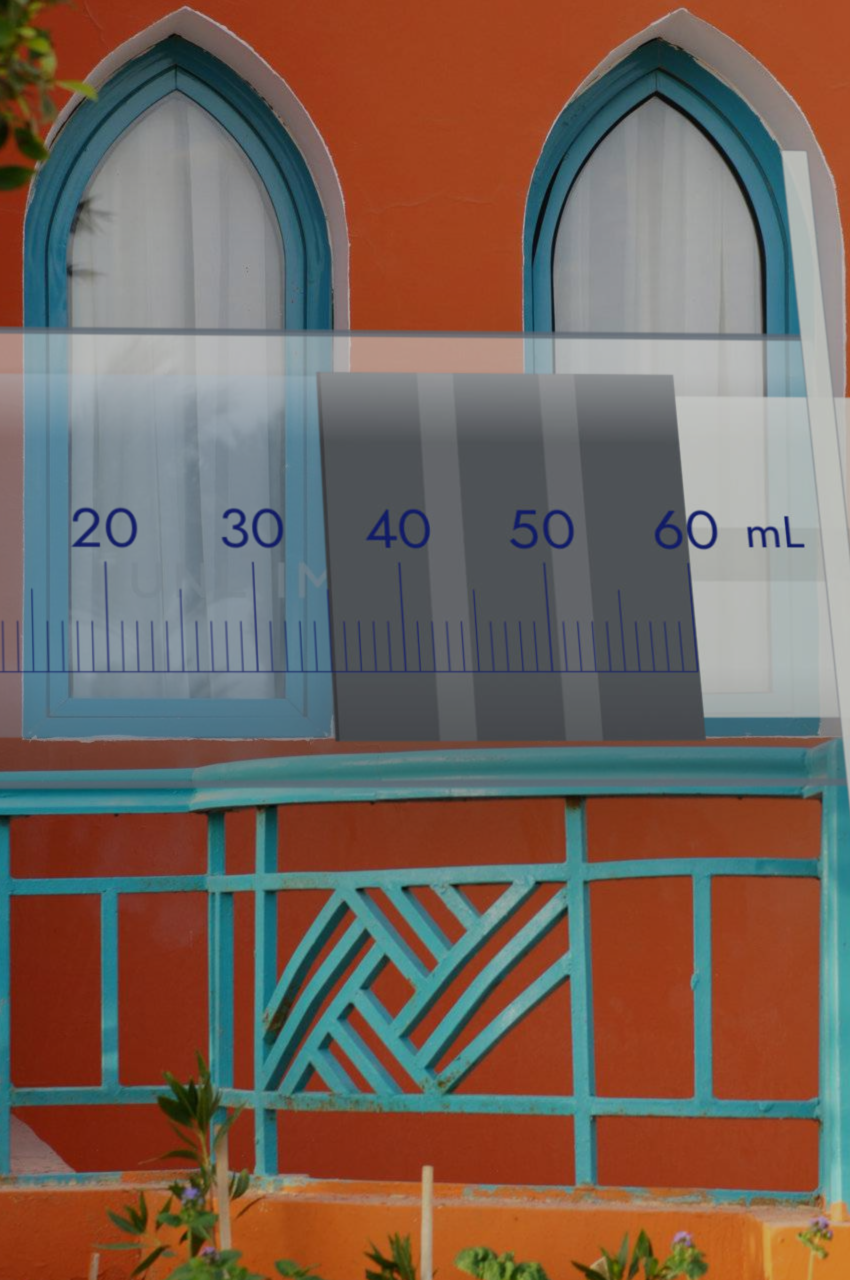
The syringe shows 35mL
